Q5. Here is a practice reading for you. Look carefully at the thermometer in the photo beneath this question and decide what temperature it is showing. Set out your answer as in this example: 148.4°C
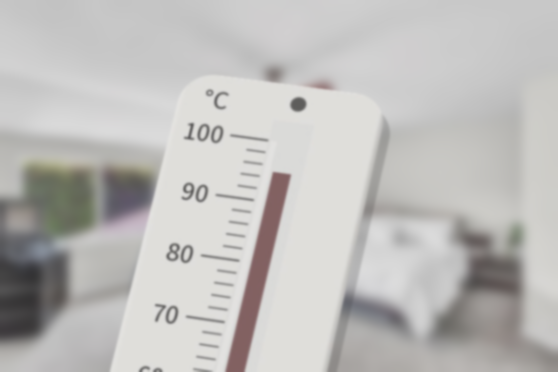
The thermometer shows 95°C
